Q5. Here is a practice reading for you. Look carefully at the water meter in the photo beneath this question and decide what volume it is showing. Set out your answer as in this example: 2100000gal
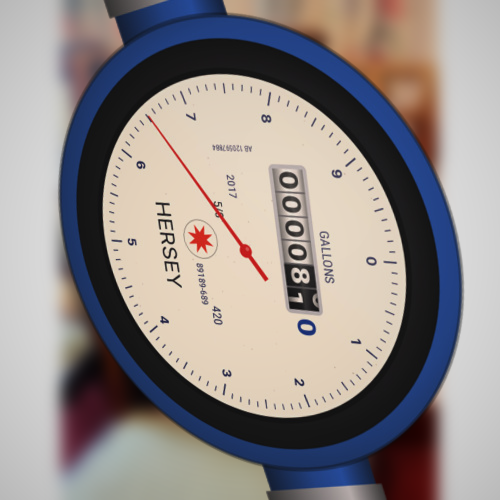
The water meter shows 806.5gal
